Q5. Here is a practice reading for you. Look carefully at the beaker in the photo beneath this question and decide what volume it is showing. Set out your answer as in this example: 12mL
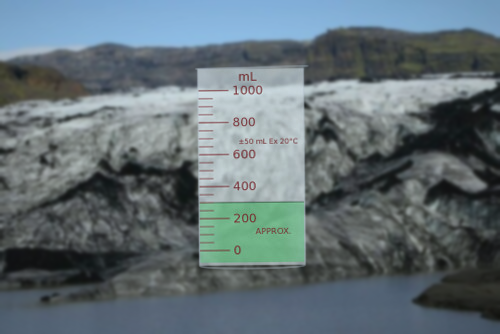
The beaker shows 300mL
